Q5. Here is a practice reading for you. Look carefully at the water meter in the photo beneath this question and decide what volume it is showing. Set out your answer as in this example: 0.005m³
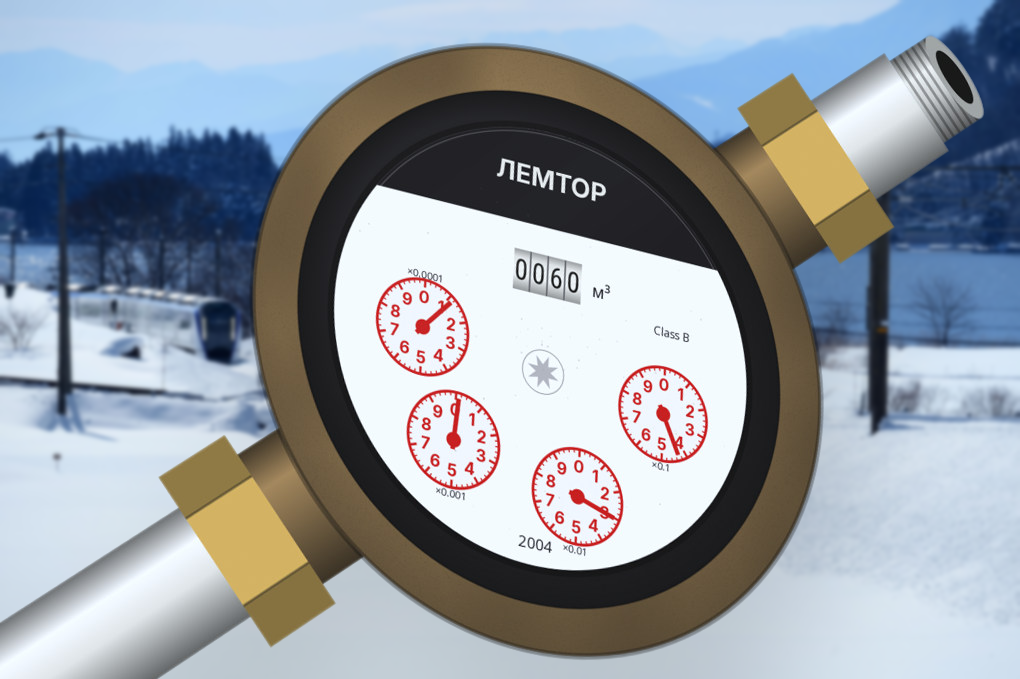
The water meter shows 60.4301m³
